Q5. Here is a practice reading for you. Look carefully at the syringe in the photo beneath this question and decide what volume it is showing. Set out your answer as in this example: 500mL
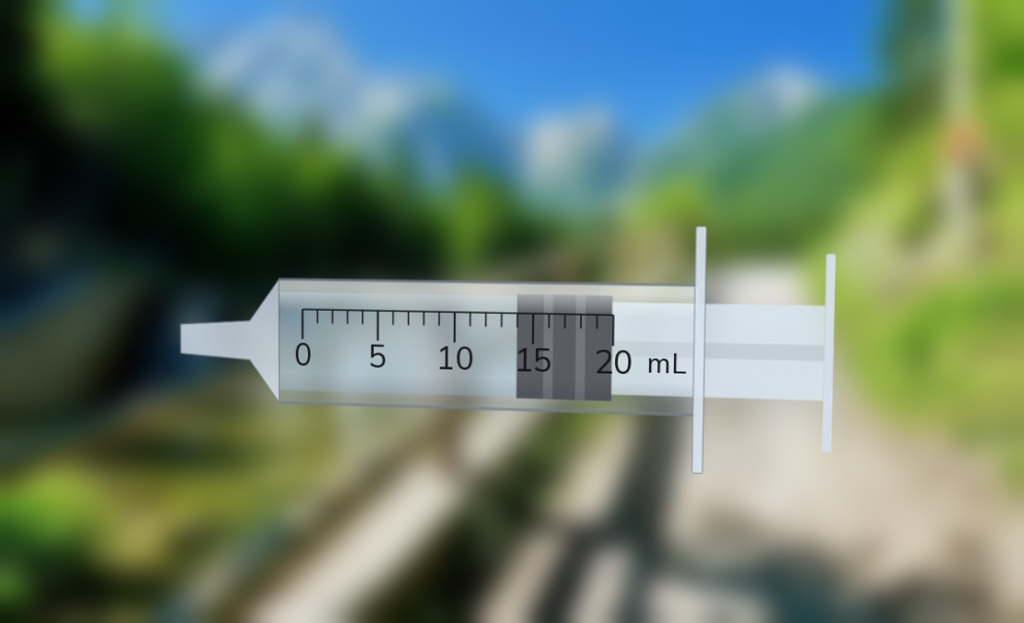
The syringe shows 14mL
